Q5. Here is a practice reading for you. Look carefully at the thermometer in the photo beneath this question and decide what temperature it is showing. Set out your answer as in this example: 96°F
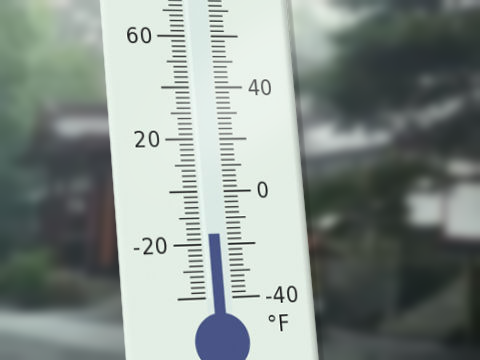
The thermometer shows -16°F
